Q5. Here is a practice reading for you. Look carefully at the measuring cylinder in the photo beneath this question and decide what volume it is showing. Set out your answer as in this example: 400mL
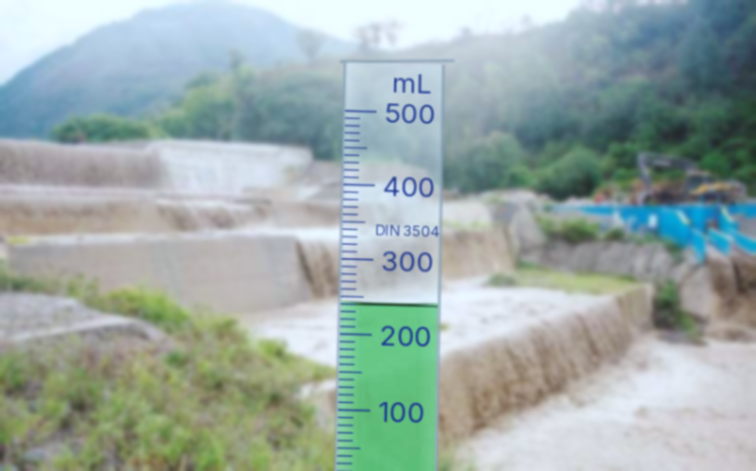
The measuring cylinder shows 240mL
